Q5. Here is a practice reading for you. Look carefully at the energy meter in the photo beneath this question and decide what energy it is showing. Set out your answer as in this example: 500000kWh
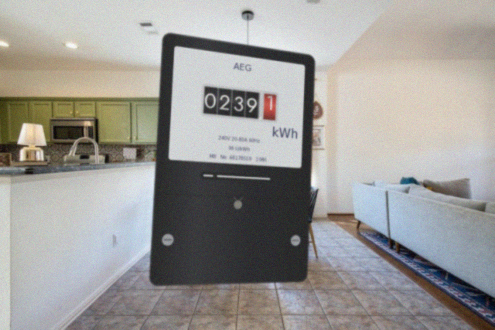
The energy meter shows 239.1kWh
